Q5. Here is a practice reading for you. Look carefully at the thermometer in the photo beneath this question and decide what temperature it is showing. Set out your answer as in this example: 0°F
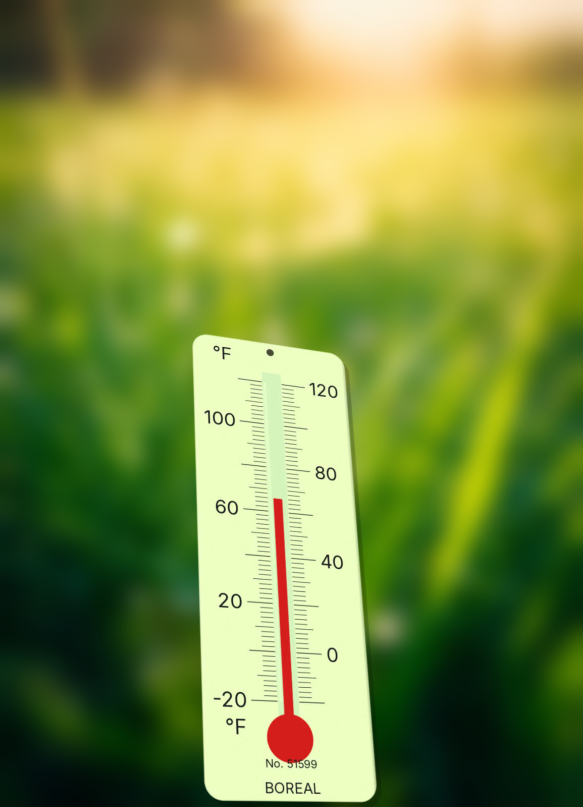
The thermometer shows 66°F
